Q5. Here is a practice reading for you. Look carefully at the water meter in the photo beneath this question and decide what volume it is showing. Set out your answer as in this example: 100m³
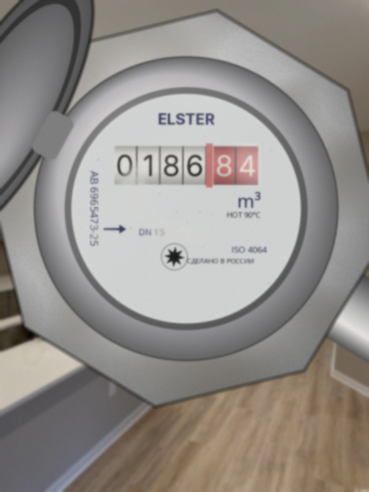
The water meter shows 186.84m³
